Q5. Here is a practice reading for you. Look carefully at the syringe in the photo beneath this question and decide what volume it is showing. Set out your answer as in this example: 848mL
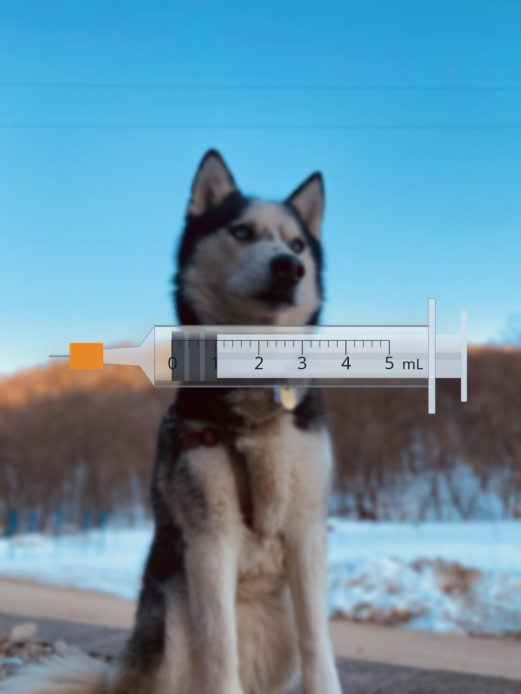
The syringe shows 0mL
